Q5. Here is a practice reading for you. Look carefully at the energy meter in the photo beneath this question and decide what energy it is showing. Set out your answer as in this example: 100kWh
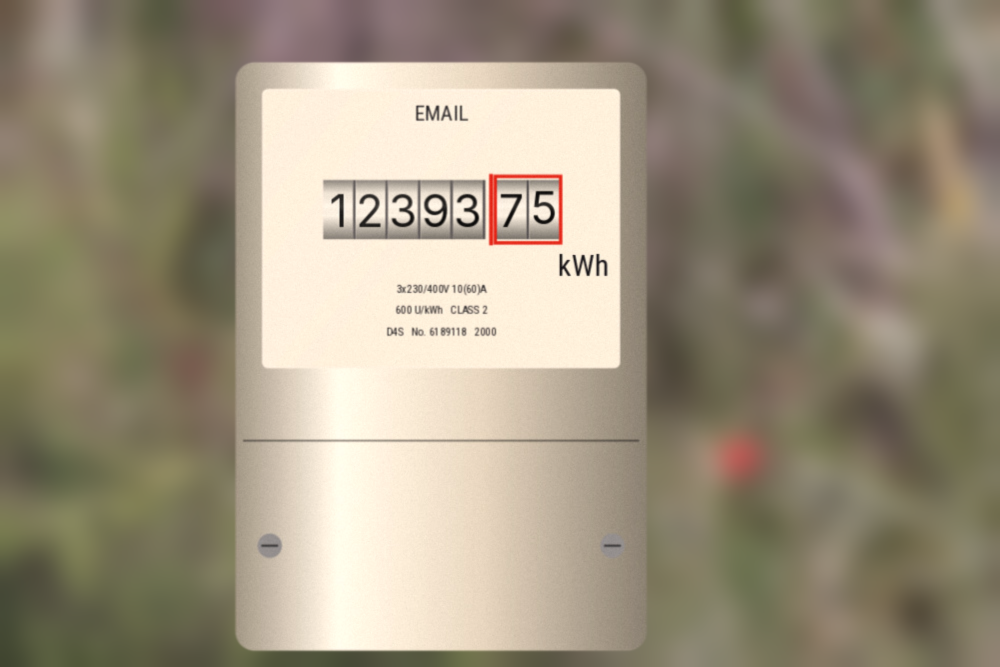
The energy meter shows 12393.75kWh
